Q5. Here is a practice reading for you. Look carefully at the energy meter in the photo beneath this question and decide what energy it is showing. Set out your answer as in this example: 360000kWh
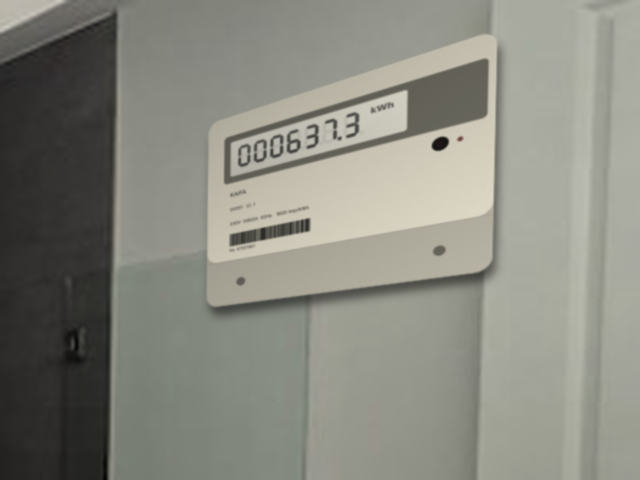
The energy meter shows 637.3kWh
